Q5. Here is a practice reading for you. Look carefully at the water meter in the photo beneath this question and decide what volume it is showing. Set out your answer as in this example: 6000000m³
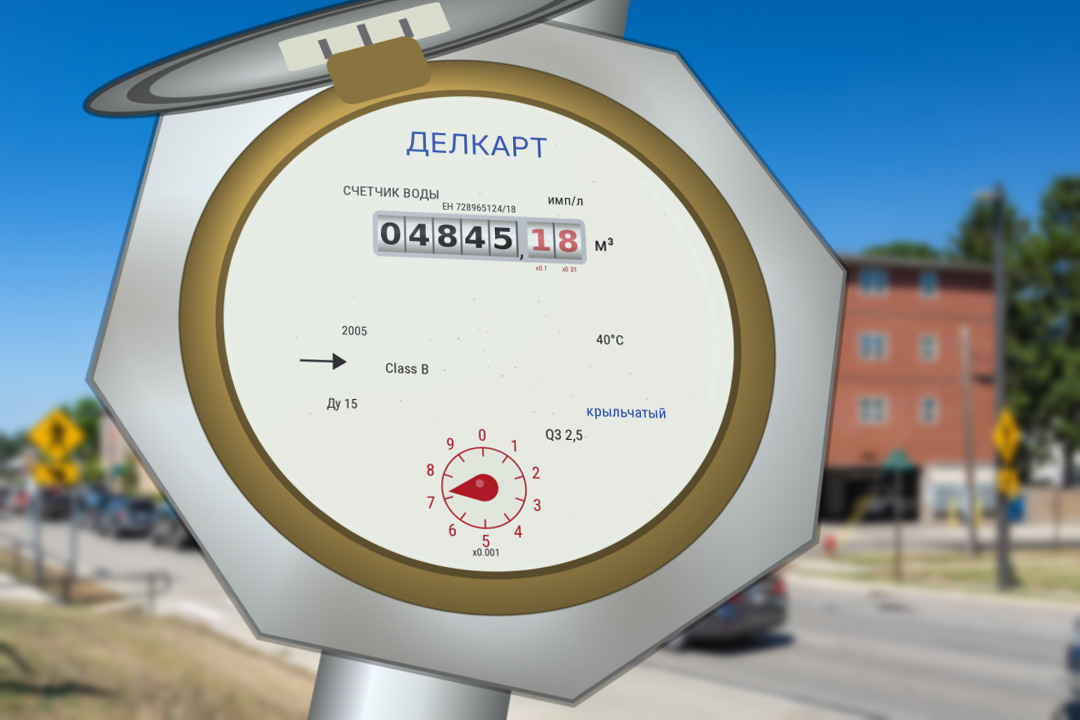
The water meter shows 4845.187m³
